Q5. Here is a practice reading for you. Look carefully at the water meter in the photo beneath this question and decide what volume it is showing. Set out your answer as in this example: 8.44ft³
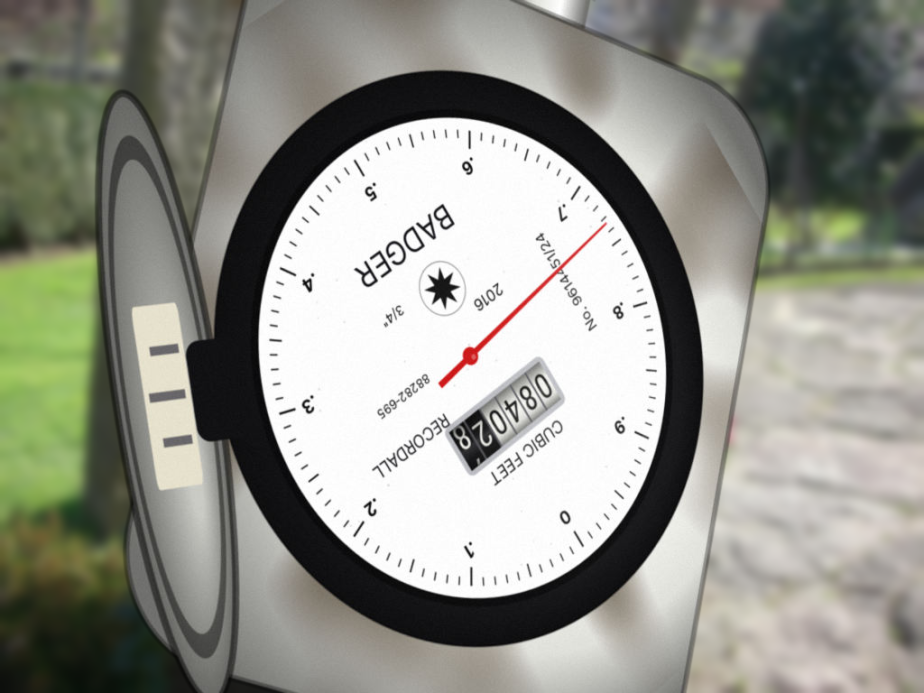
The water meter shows 84027.73ft³
